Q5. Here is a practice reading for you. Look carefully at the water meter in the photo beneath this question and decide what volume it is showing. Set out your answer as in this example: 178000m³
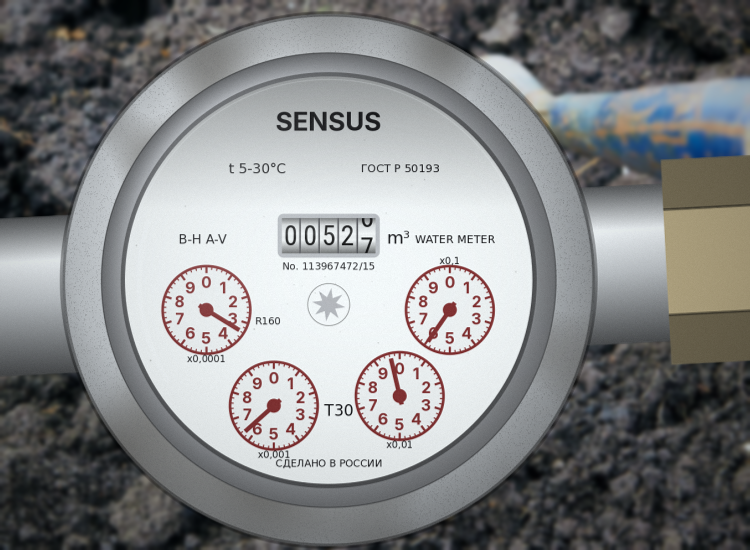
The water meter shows 526.5963m³
